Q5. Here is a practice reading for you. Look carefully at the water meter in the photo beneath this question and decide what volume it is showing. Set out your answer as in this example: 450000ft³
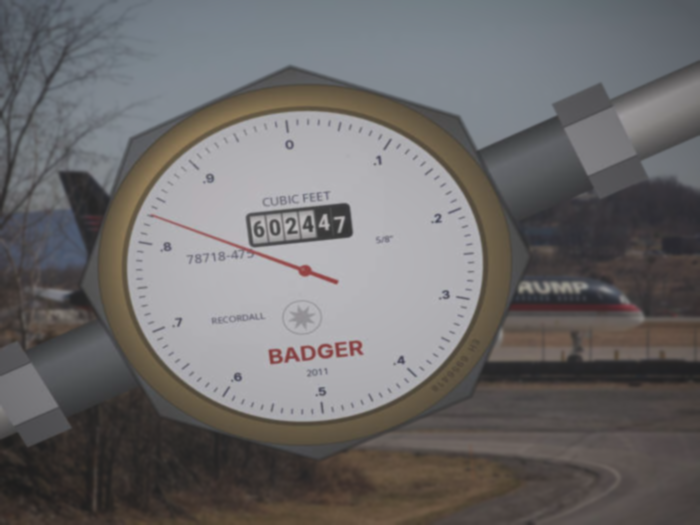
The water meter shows 602446.83ft³
